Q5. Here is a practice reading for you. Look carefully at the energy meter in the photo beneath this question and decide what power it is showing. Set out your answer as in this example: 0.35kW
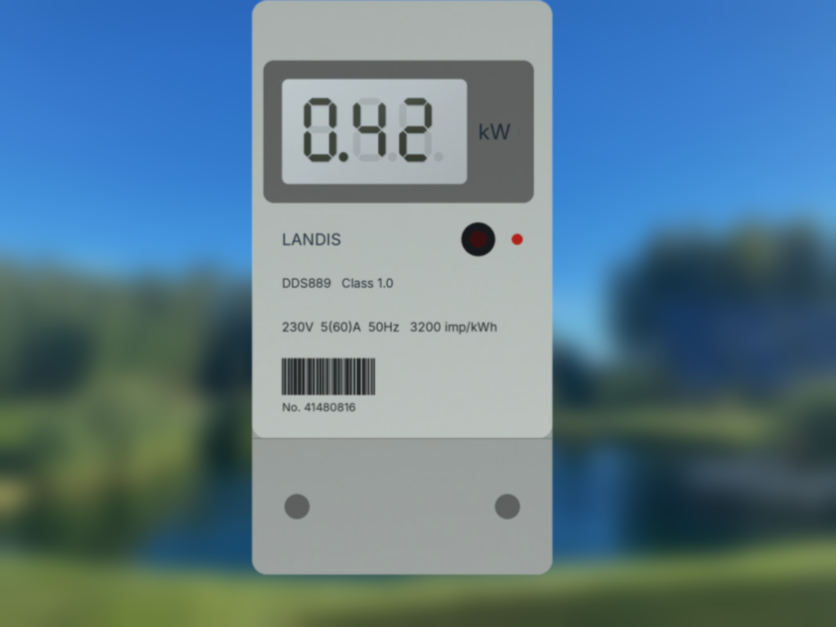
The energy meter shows 0.42kW
